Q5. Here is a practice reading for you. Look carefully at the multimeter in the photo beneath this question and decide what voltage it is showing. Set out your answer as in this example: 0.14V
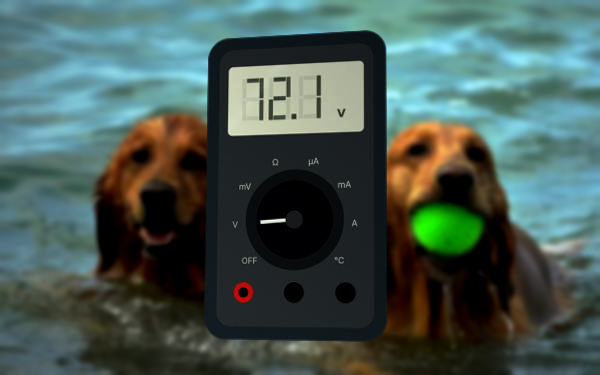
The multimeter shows 72.1V
